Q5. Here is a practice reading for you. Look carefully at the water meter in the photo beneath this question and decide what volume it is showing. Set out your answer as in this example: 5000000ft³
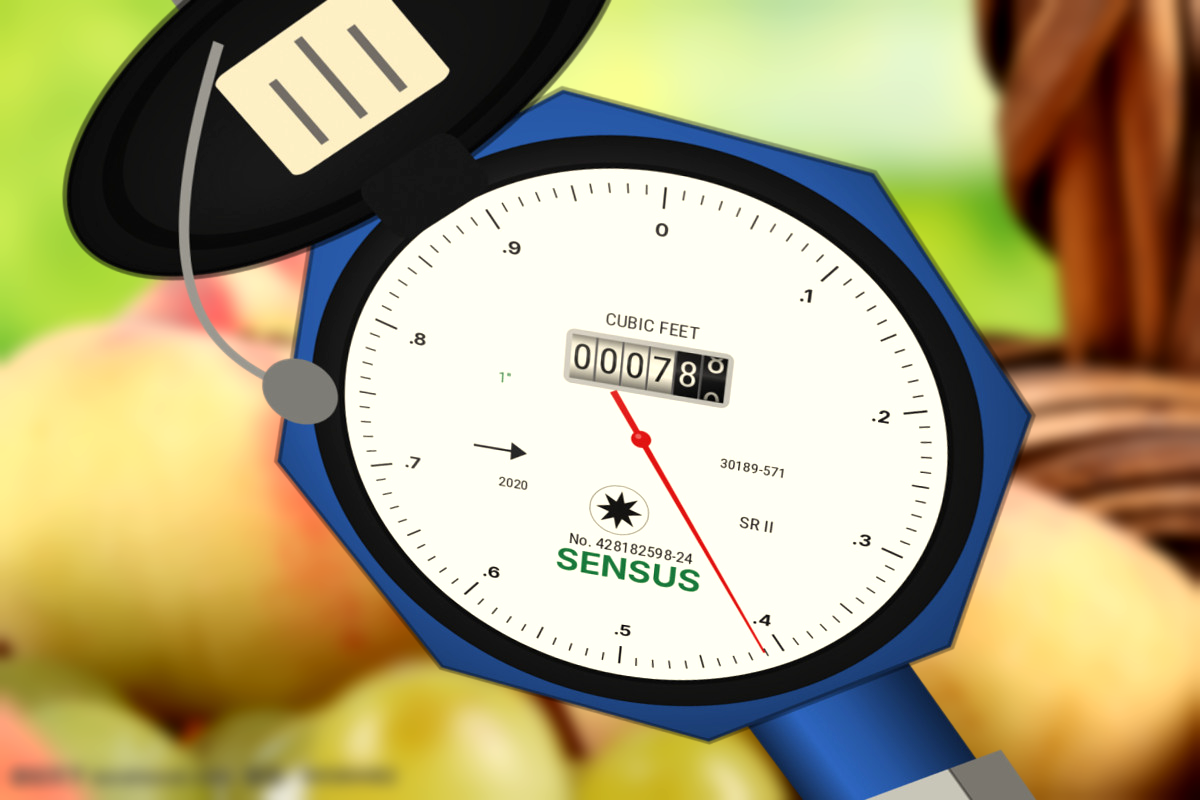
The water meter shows 788.41ft³
